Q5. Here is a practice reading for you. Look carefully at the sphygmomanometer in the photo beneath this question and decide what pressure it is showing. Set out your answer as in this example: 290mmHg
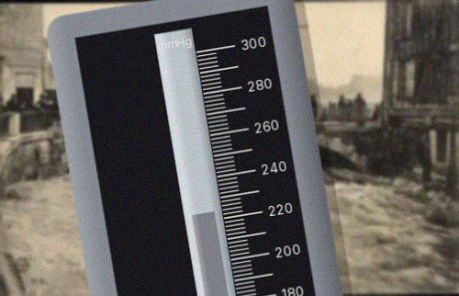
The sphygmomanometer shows 224mmHg
